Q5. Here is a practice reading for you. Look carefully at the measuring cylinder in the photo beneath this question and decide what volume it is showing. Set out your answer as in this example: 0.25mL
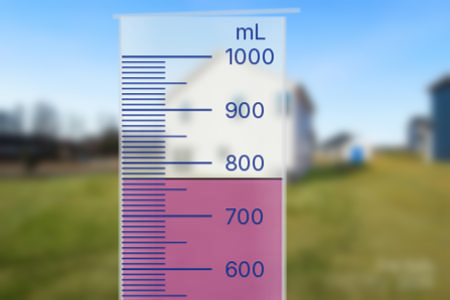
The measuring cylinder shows 770mL
